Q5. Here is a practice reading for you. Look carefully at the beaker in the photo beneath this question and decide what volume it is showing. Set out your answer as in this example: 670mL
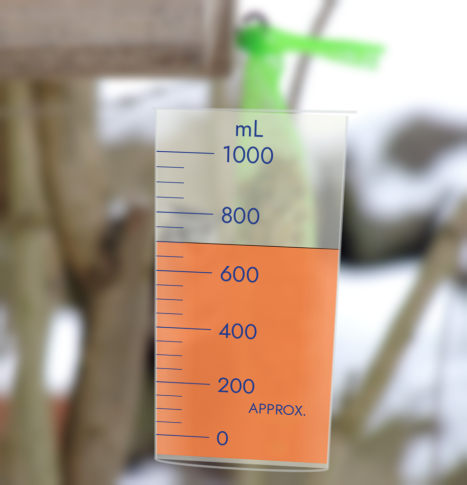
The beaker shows 700mL
